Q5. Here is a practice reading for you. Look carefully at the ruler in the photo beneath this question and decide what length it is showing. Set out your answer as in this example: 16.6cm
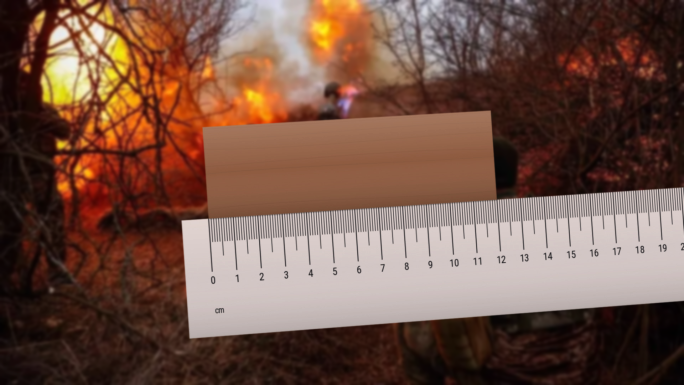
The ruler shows 12cm
